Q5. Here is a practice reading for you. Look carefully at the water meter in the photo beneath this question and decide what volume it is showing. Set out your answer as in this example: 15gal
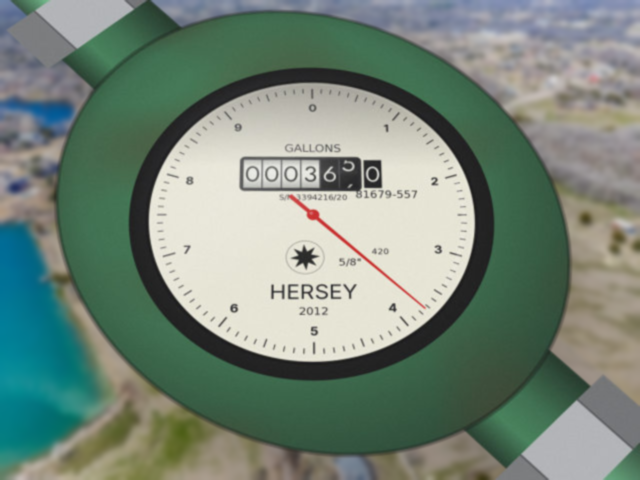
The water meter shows 3653.7gal
